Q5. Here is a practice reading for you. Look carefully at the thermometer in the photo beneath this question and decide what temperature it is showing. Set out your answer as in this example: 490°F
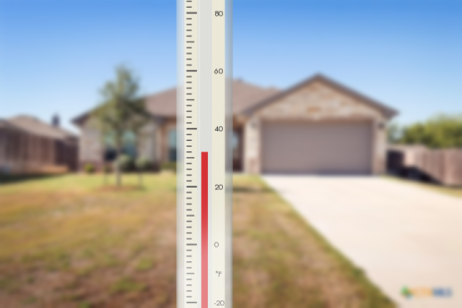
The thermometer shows 32°F
